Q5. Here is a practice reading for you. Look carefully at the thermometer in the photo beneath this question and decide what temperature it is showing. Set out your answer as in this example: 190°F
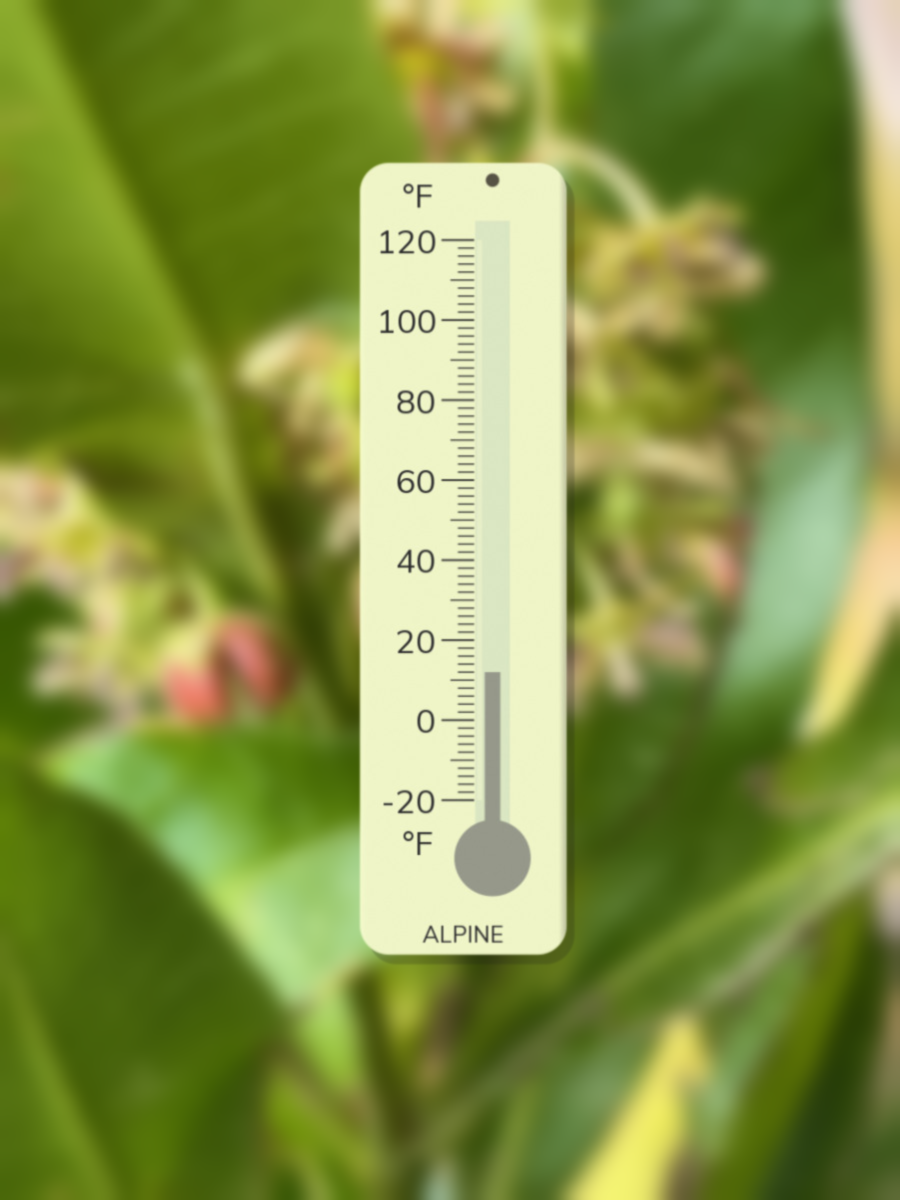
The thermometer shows 12°F
